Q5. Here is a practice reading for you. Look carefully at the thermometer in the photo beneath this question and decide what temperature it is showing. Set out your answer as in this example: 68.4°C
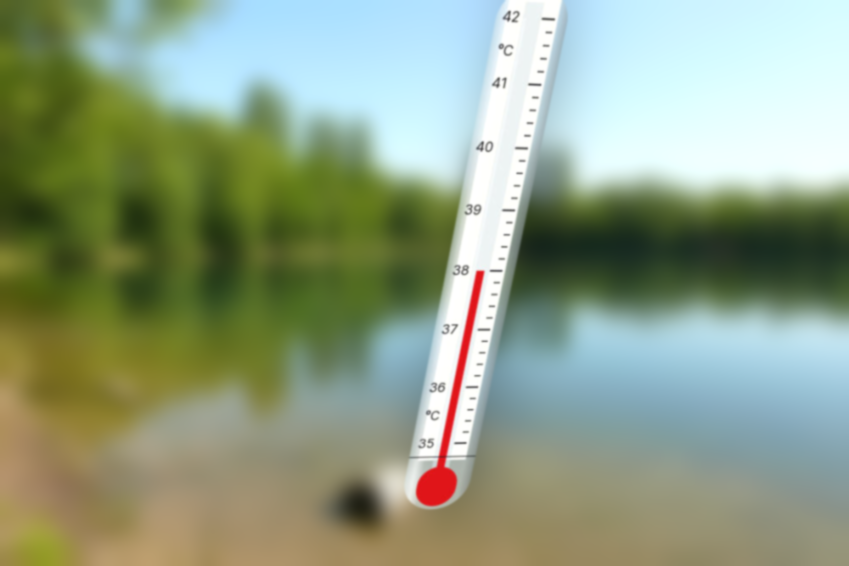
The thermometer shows 38°C
